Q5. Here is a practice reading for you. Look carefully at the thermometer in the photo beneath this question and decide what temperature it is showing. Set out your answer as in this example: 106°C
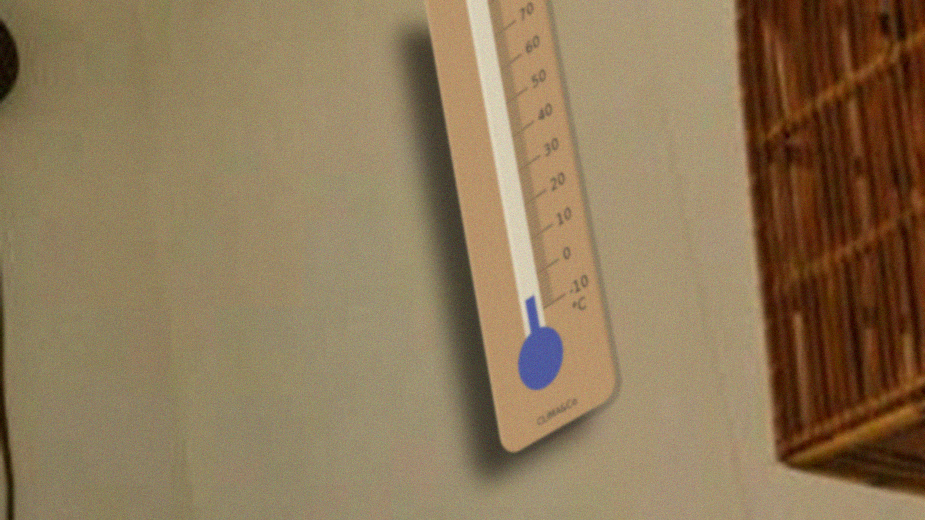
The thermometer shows -5°C
